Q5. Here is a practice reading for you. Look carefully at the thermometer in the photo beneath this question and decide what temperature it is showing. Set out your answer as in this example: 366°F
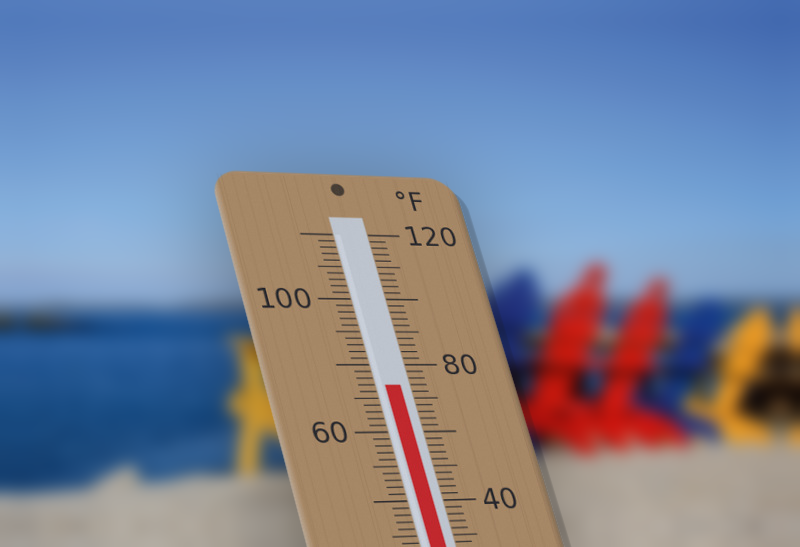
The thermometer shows 74°F
